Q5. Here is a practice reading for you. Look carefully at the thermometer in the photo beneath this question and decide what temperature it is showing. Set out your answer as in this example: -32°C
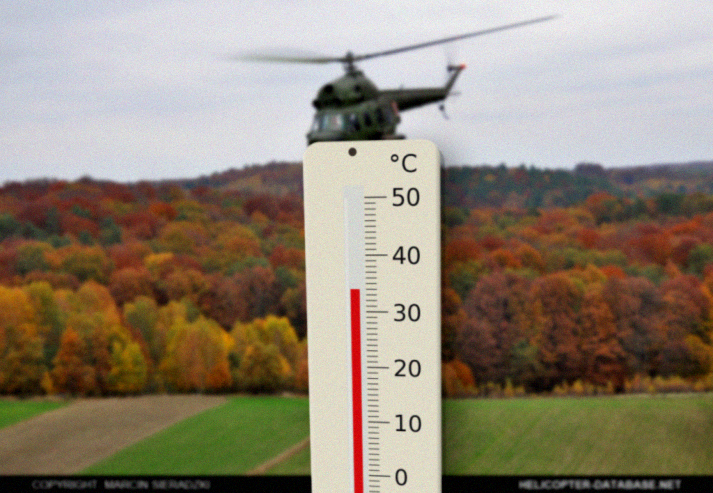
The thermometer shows 34°C
